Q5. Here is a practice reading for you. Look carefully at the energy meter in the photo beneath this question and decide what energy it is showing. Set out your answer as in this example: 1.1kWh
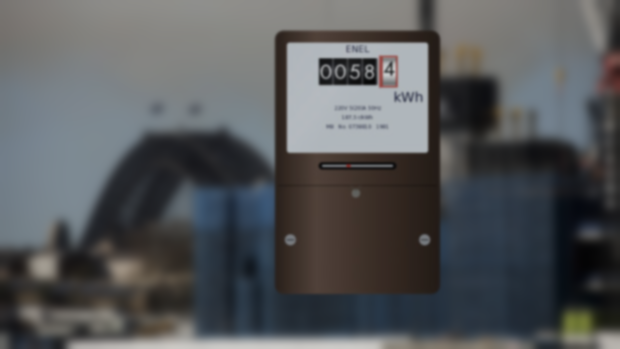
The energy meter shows 58.4kWh
